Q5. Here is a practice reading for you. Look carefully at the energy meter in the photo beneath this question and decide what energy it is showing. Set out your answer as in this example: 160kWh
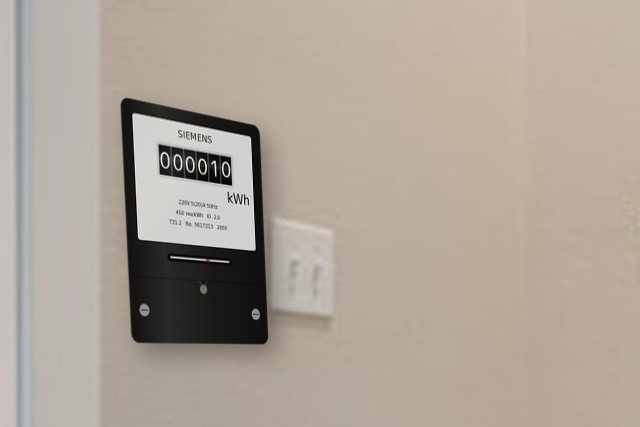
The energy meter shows 10kWh
